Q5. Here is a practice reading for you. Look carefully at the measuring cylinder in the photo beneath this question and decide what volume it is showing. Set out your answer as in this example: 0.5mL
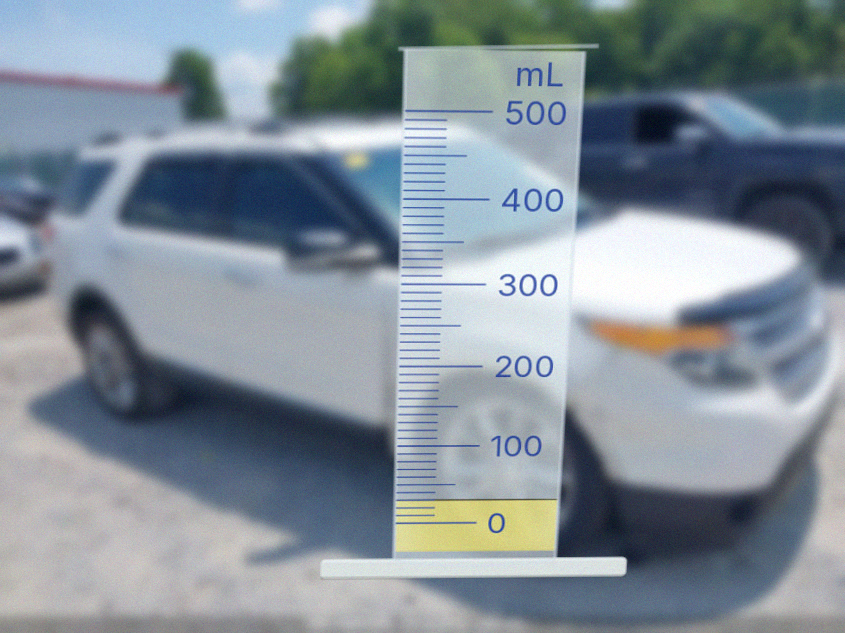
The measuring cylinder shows 30mL
